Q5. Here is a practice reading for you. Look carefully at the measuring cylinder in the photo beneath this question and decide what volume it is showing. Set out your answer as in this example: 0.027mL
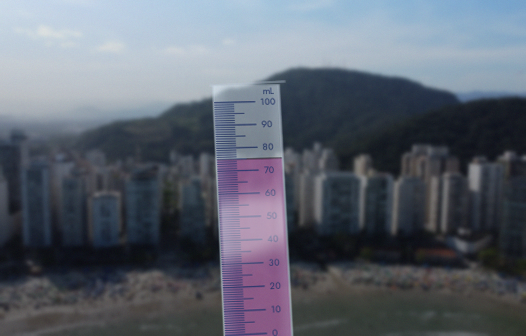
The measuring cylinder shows 75mL
